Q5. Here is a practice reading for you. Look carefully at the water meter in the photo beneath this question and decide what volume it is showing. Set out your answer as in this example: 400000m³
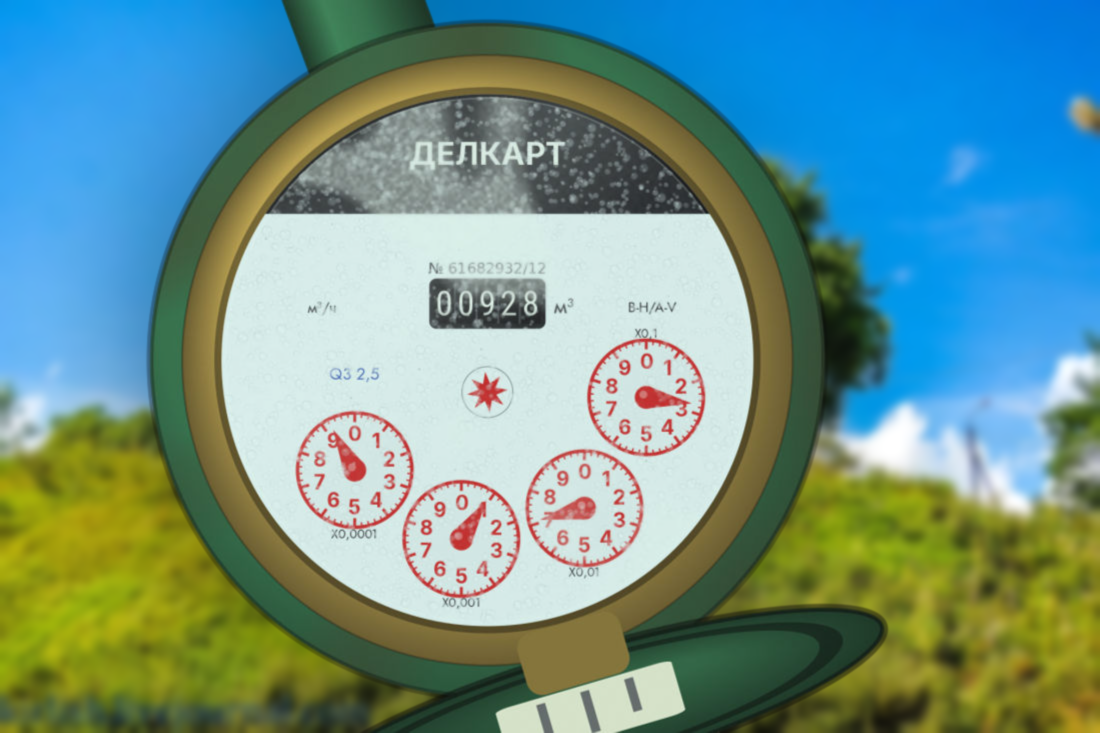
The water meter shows 928.2709m³
